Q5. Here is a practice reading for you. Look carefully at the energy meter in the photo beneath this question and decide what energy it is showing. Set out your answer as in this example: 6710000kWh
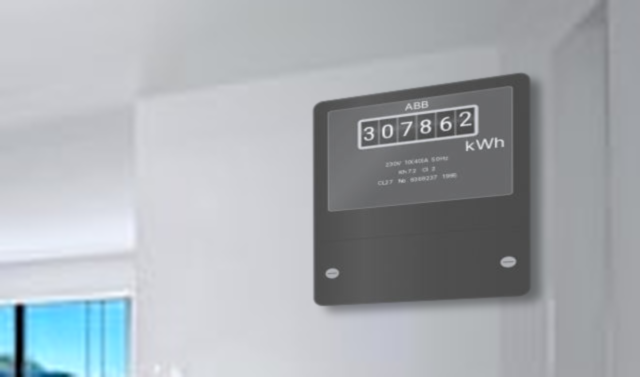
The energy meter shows 307862kWh
